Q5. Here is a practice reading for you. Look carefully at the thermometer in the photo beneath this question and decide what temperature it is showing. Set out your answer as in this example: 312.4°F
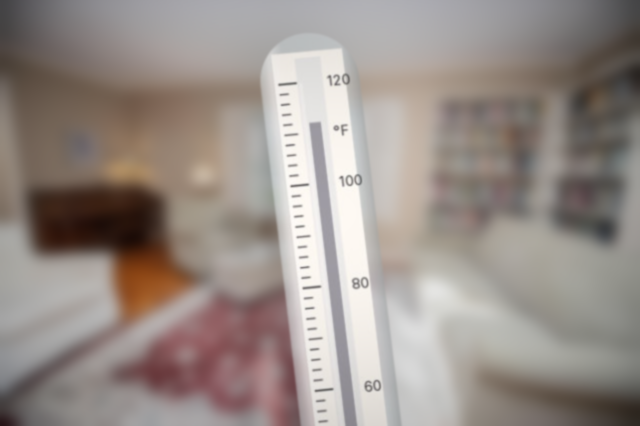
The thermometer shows 112°F
